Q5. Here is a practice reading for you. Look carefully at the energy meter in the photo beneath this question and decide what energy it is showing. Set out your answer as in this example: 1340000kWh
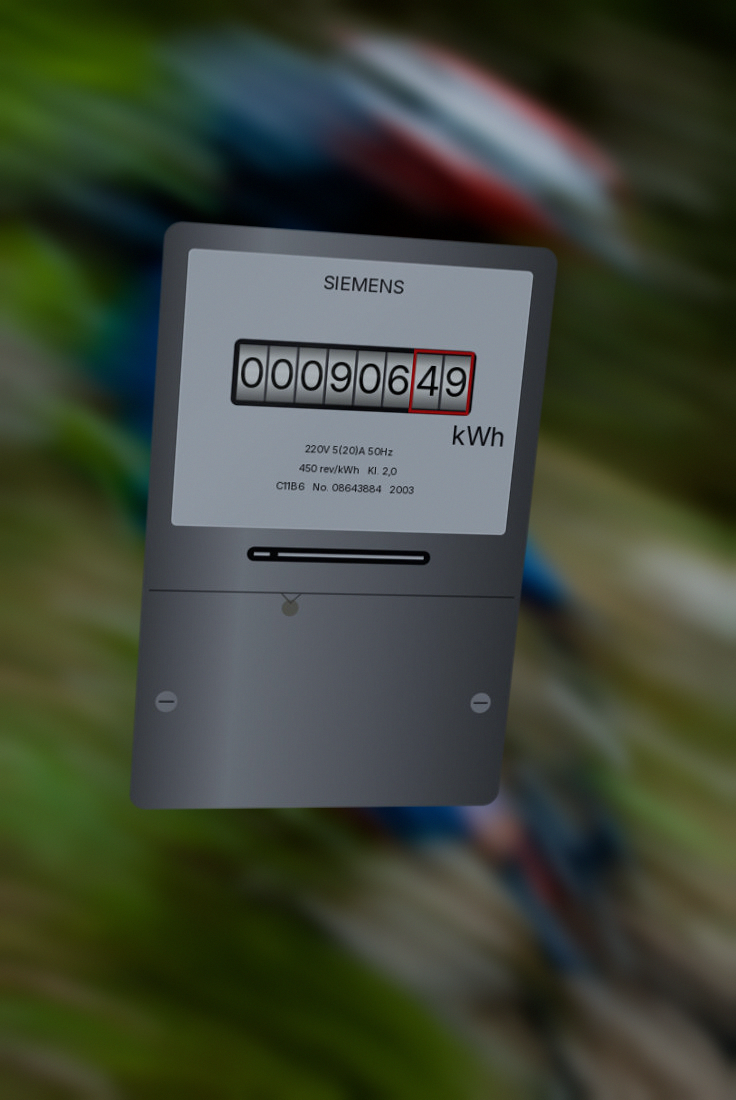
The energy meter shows 906.49kWh
